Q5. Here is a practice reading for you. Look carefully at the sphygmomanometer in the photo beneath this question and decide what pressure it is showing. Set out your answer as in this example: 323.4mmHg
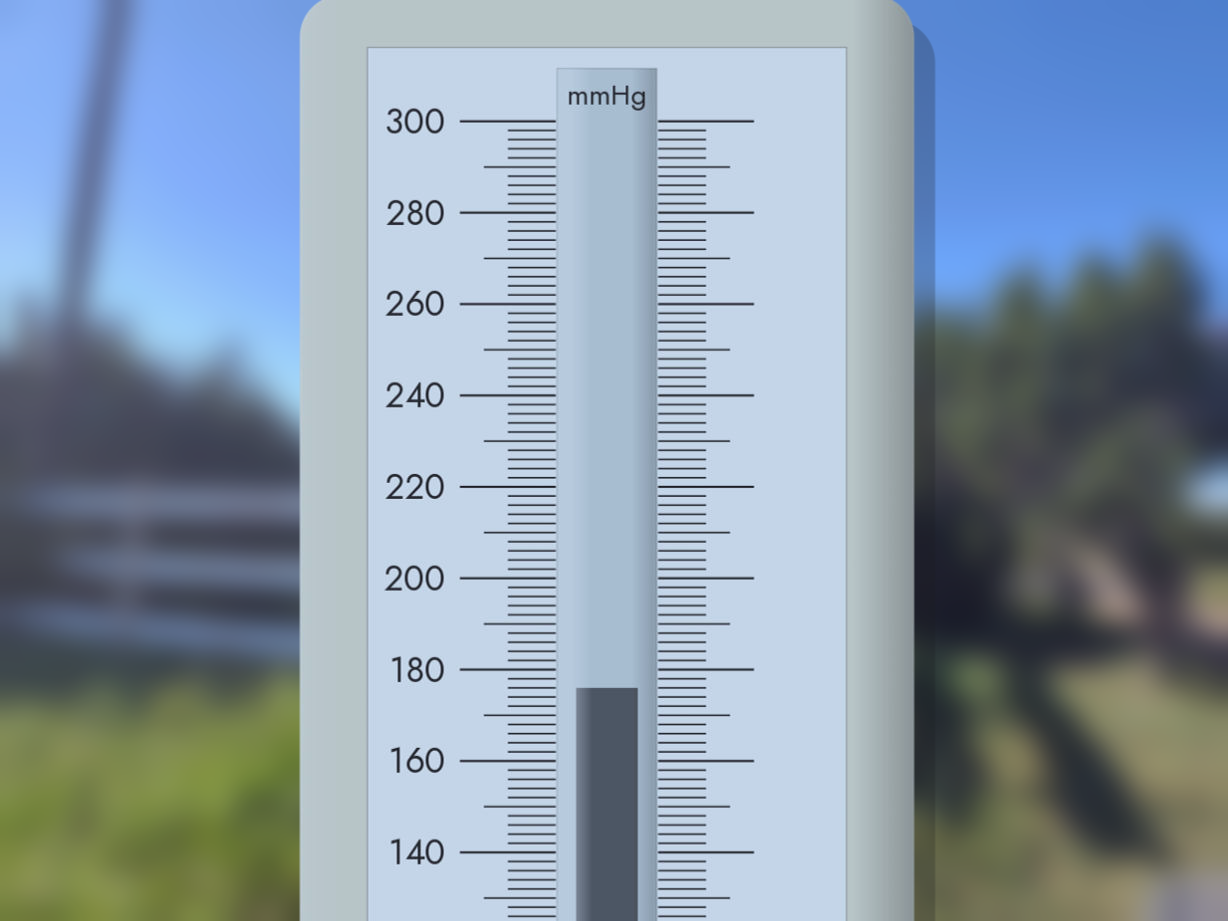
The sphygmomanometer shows 176mmHg
